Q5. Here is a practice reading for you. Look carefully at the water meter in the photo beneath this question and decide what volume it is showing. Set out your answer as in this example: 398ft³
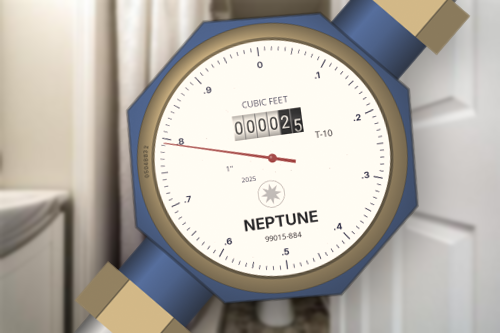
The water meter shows 24.79ft³
